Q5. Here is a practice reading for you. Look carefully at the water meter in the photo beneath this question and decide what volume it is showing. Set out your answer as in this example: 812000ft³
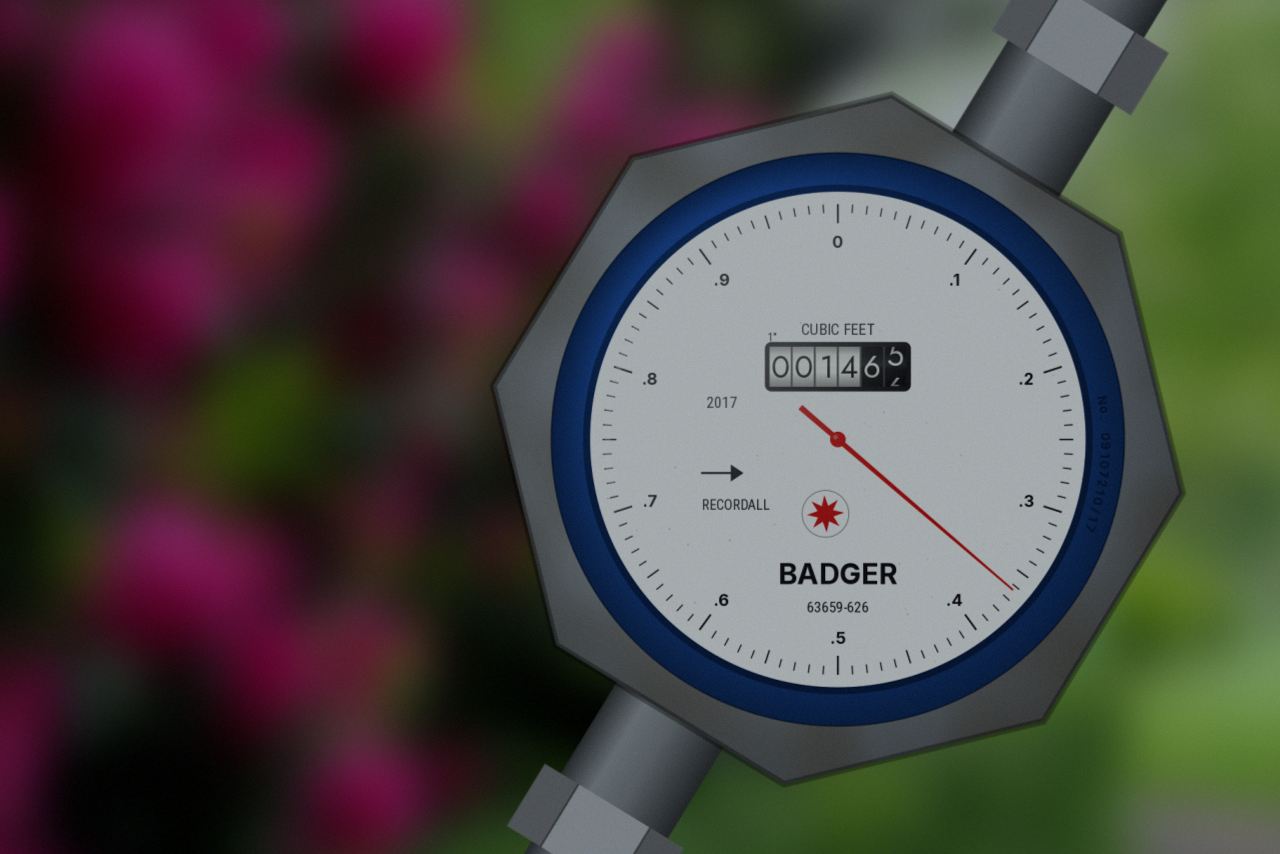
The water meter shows 1465.36ft³
